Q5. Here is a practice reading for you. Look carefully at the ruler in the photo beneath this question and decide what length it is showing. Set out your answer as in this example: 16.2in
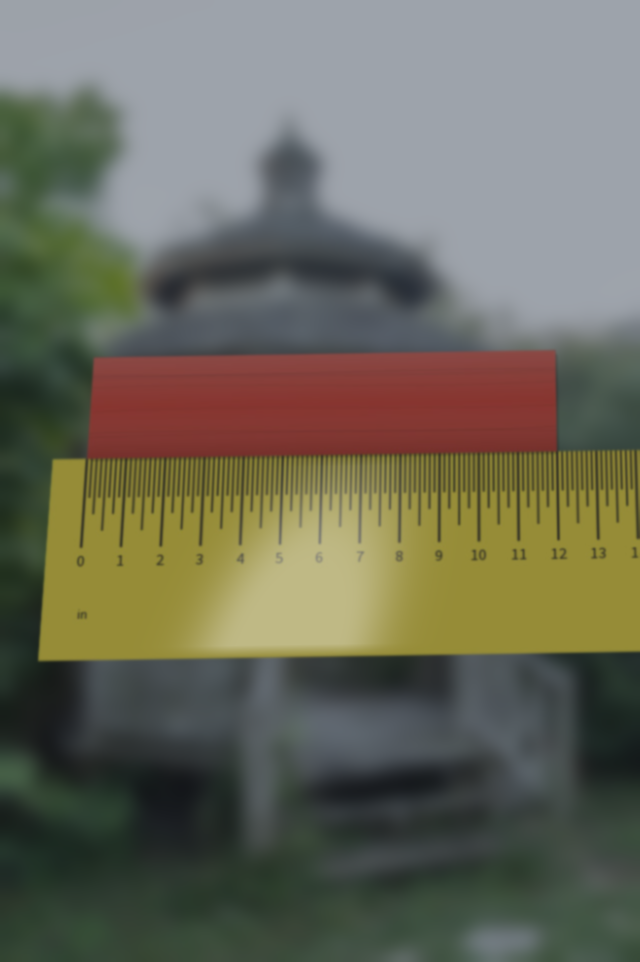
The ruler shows 12in
